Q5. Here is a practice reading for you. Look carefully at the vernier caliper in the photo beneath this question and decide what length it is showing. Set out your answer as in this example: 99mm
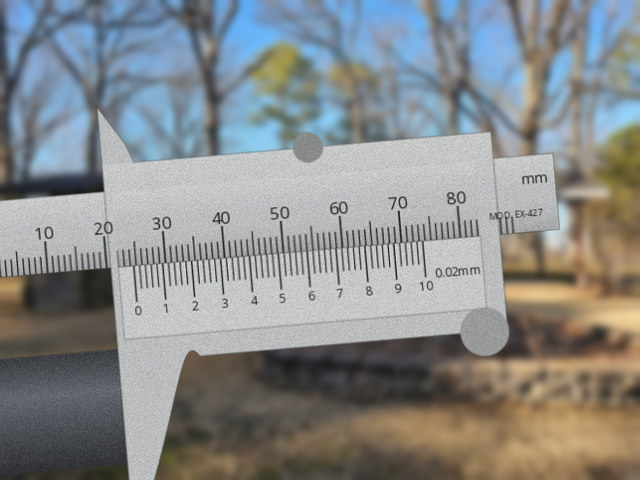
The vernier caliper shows 24.6mm
